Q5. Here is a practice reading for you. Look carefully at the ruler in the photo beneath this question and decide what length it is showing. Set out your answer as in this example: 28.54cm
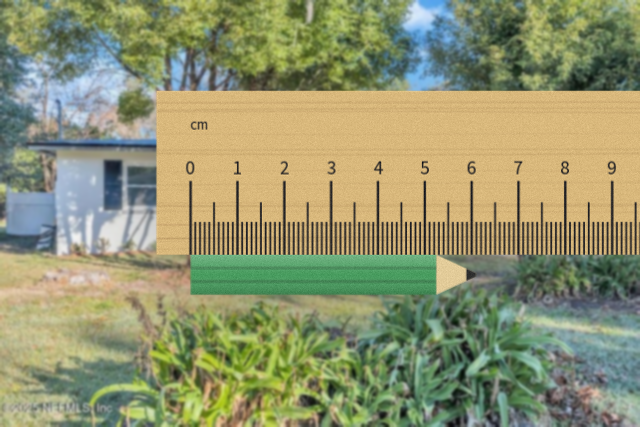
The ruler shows 6.1cm
